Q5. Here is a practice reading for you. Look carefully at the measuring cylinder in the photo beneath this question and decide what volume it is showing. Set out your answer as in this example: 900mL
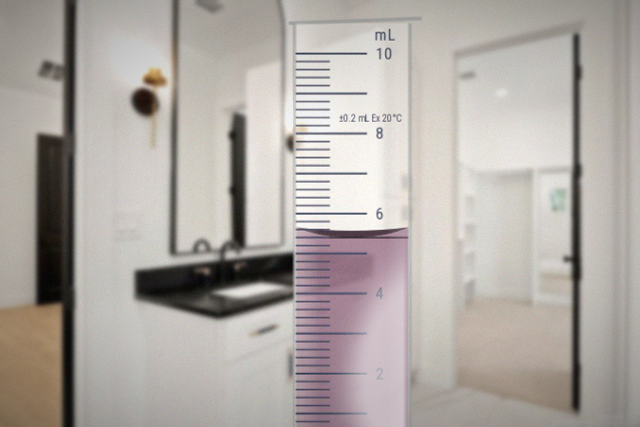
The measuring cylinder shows 5.4mL
